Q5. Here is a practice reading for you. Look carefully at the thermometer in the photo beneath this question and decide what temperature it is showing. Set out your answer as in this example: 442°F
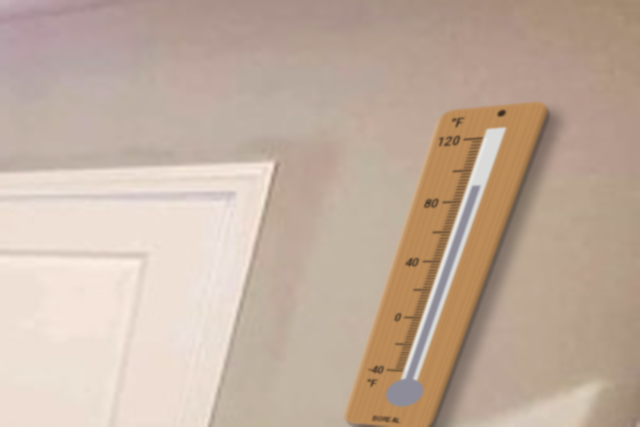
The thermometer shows 90°F
